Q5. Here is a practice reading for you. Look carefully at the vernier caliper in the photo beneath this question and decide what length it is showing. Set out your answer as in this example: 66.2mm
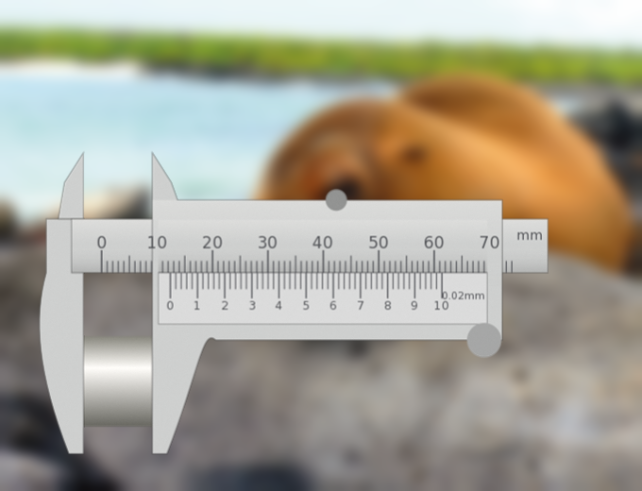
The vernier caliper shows 12.4mm
